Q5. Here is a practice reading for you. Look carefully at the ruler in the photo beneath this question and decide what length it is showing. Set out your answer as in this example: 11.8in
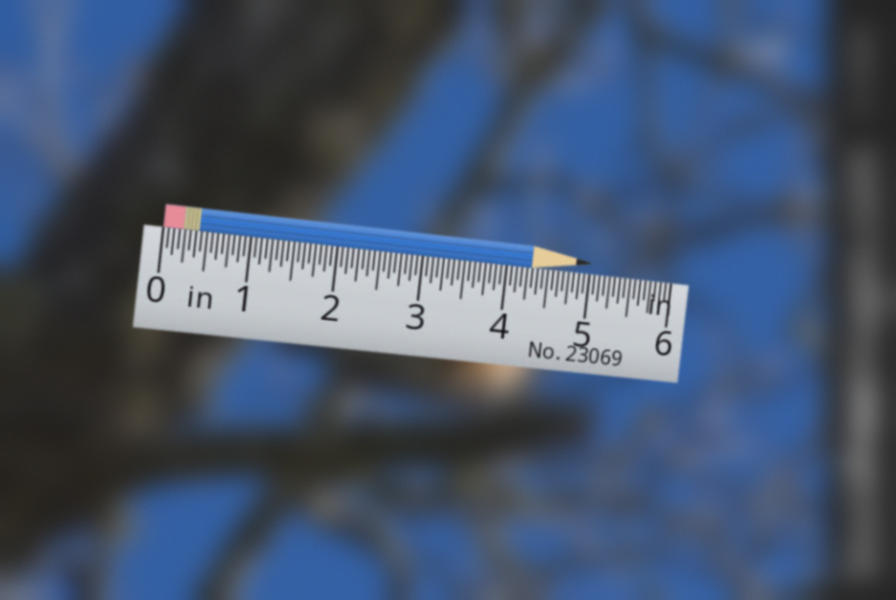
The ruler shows 5in
